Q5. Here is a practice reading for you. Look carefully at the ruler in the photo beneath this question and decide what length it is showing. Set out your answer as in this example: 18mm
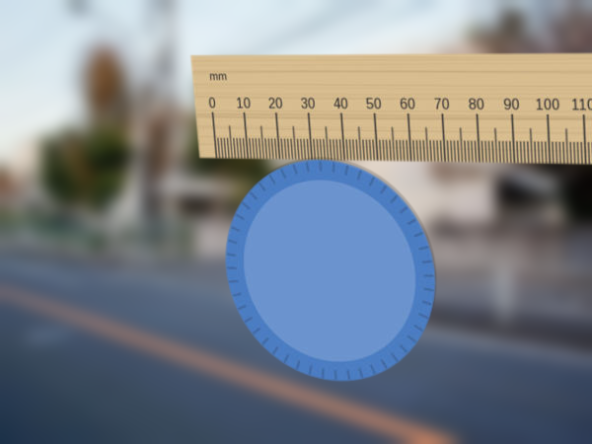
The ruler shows 65mm
